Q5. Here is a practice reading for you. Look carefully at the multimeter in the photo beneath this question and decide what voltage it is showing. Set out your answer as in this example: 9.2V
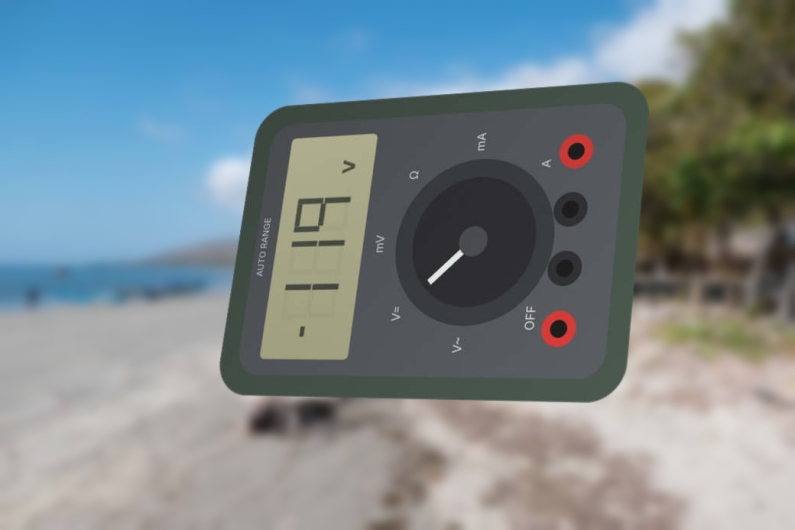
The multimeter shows -119V
